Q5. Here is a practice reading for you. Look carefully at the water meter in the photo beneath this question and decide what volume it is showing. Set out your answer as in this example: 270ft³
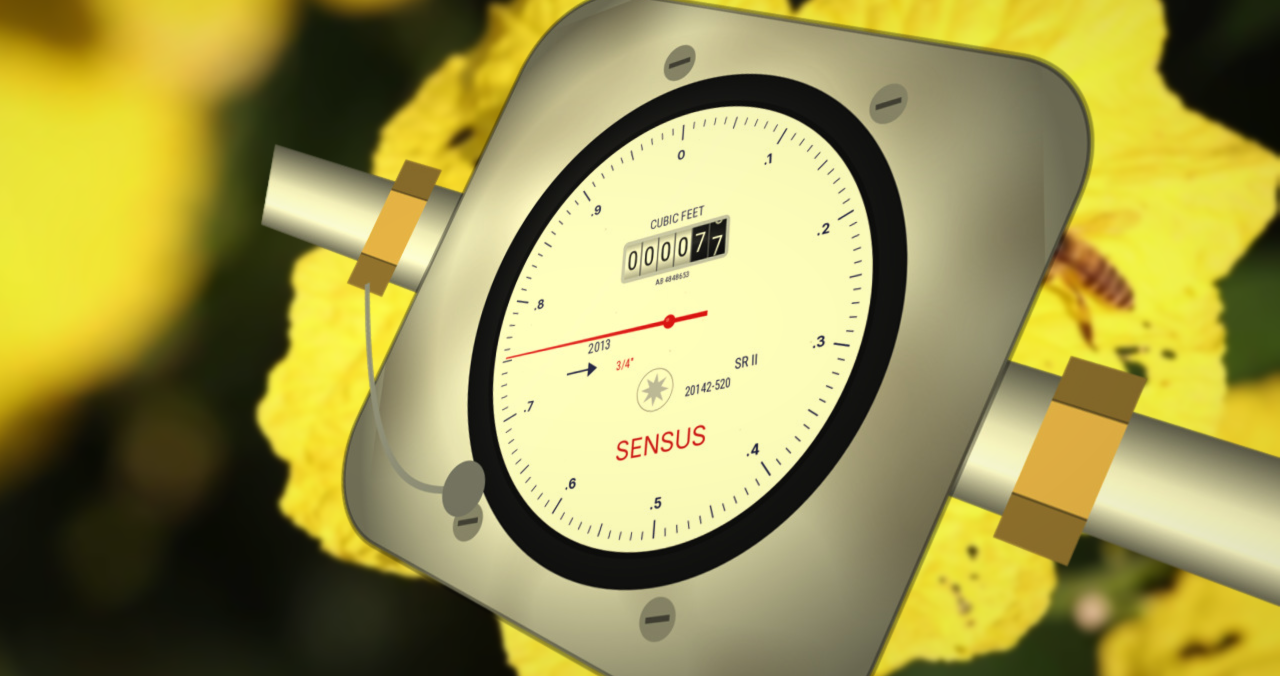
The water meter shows 76.75ft³
